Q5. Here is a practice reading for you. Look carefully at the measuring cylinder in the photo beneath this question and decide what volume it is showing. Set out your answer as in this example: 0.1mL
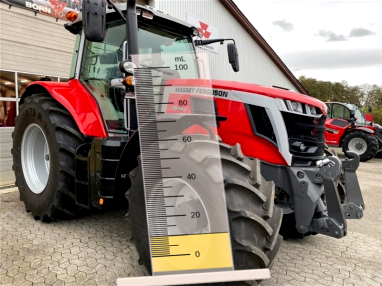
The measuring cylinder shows 10mL
